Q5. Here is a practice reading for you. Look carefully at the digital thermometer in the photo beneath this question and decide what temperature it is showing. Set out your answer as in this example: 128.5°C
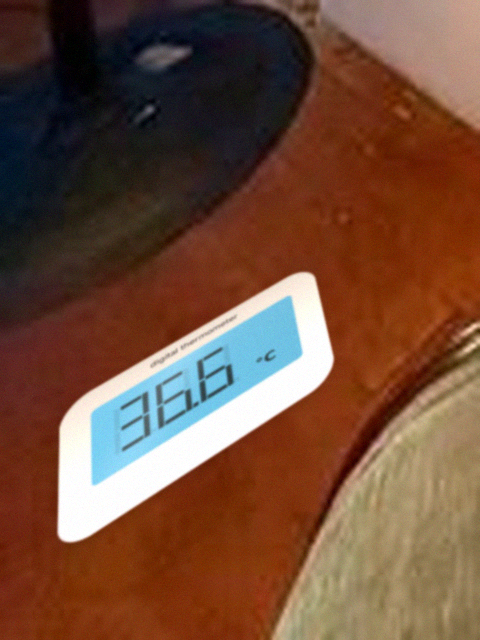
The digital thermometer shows 36.6°C
